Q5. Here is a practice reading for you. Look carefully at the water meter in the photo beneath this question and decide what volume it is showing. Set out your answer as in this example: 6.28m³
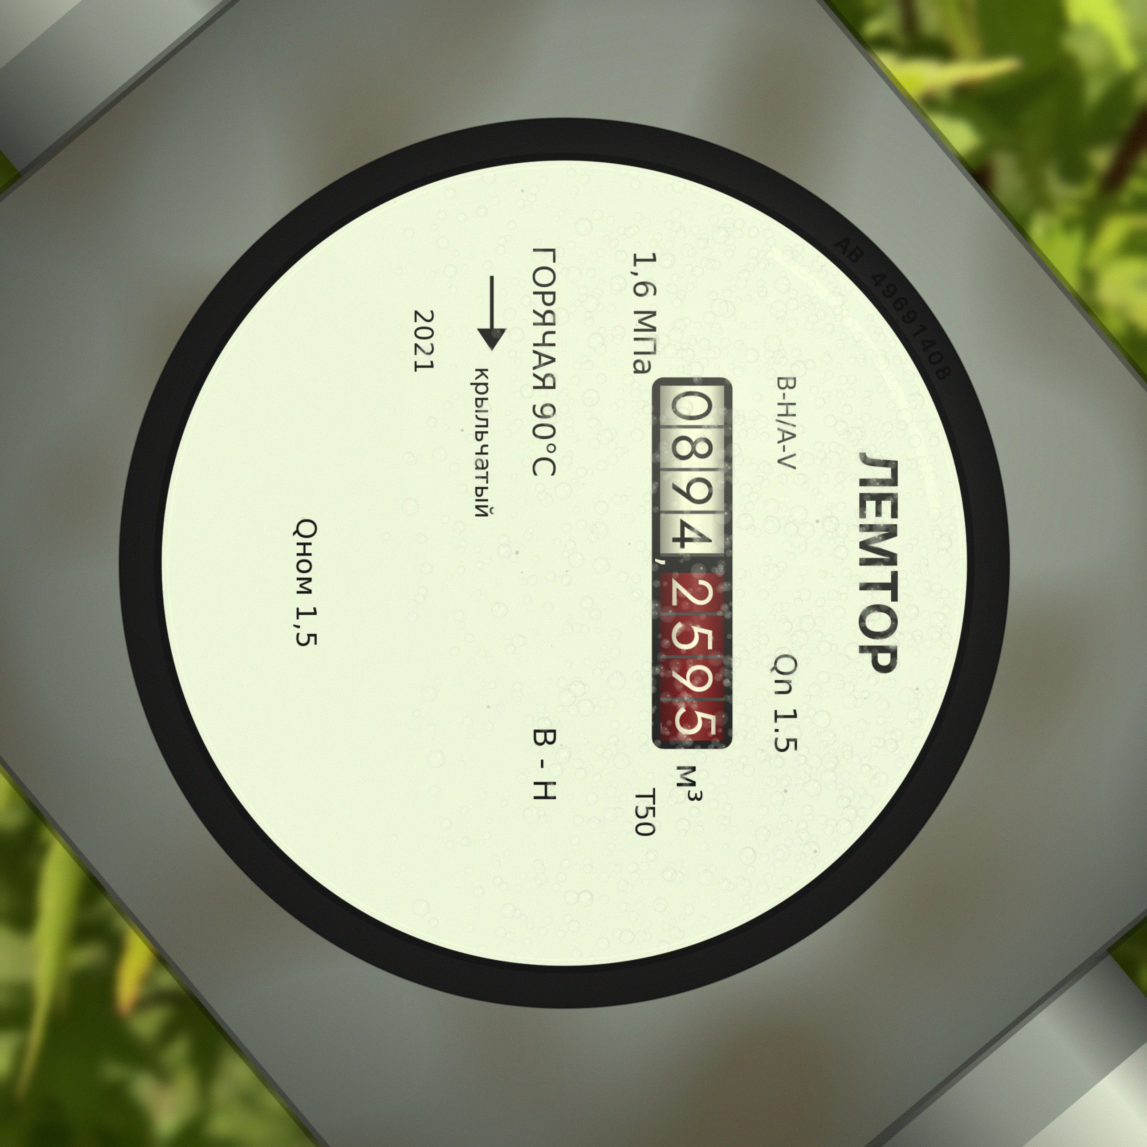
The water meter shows 894.2595m³
